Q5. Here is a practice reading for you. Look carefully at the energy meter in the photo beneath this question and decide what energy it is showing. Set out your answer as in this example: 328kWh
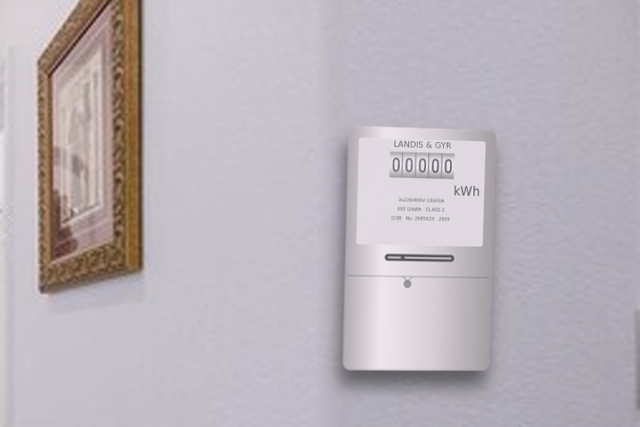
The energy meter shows 0kWh
